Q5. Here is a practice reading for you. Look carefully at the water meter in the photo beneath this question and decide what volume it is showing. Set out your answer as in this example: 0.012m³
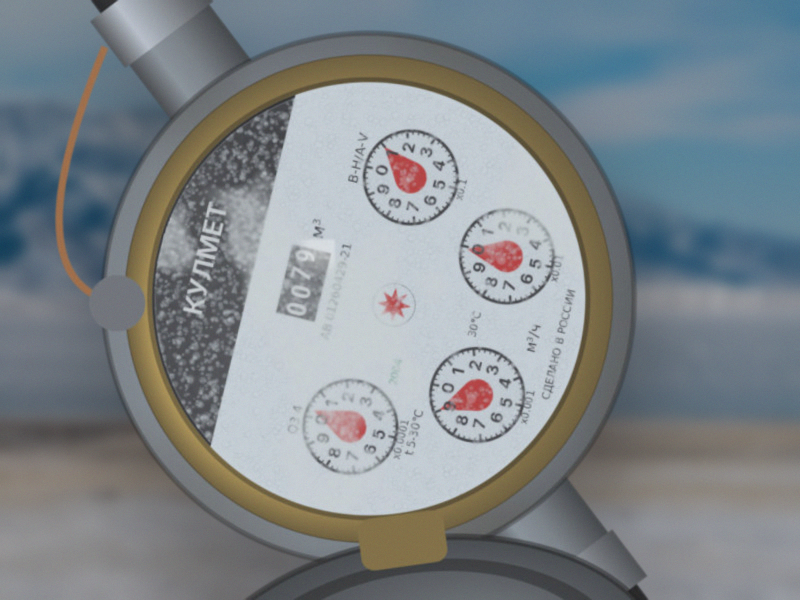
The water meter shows 79.0990m³
